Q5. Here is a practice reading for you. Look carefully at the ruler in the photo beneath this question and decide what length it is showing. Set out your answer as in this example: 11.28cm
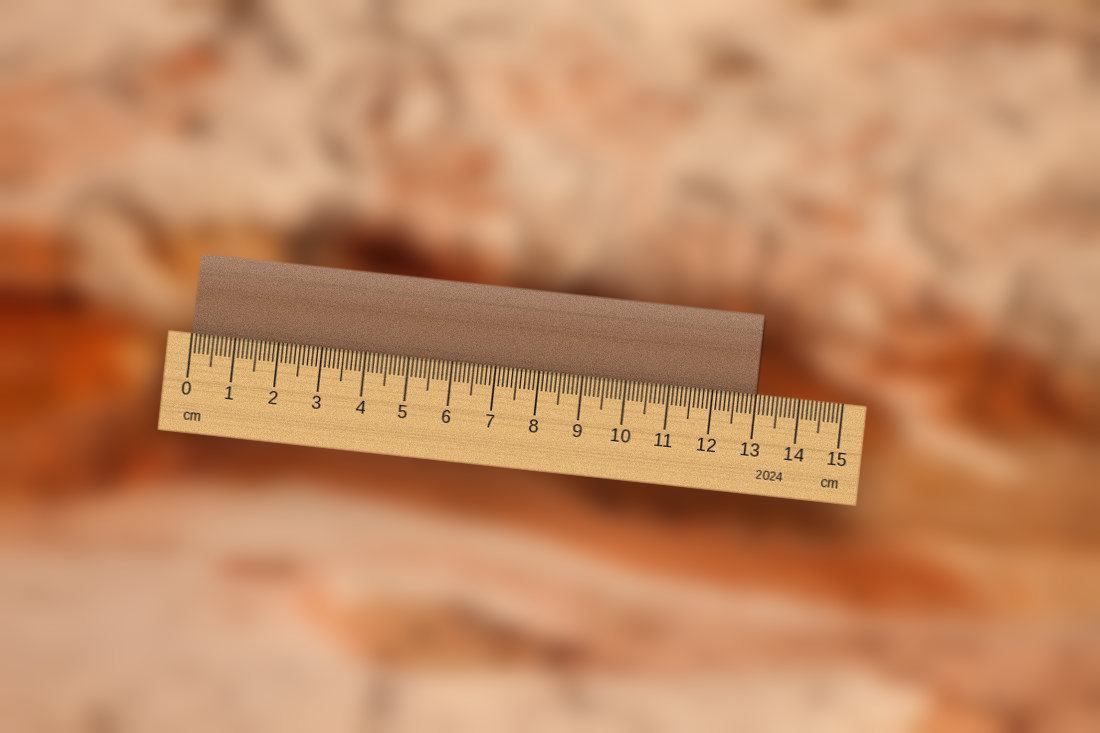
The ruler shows 13cm
